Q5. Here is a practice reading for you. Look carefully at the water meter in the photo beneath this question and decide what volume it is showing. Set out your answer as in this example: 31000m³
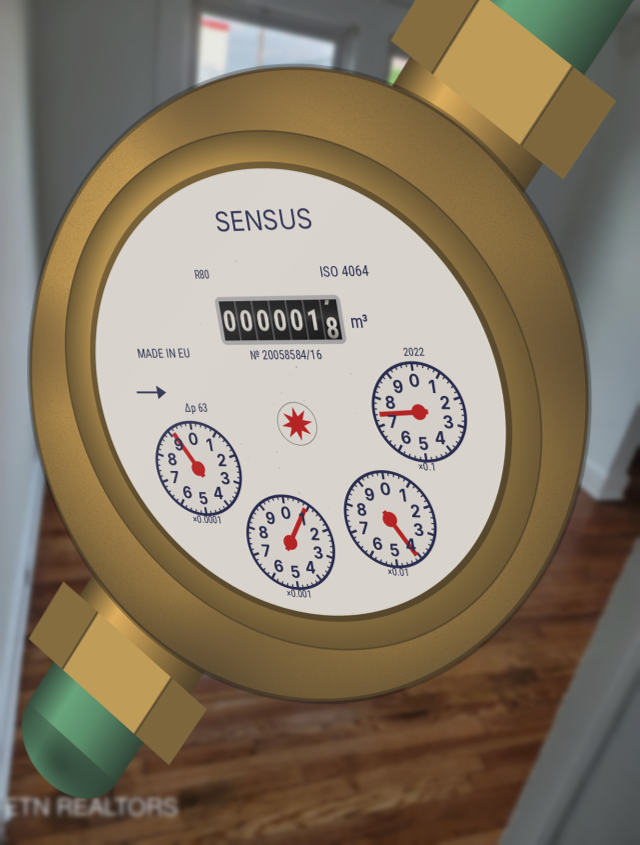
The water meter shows 17.7409m³
